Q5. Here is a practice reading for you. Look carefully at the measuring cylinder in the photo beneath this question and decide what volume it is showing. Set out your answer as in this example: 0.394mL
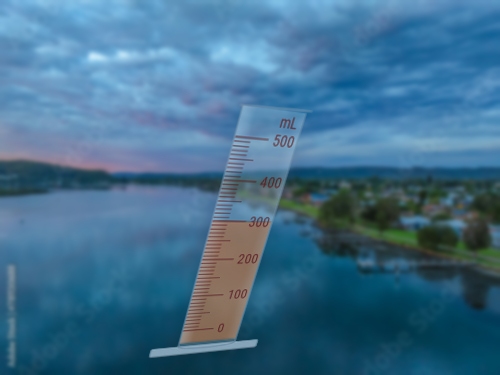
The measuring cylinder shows 300mL
